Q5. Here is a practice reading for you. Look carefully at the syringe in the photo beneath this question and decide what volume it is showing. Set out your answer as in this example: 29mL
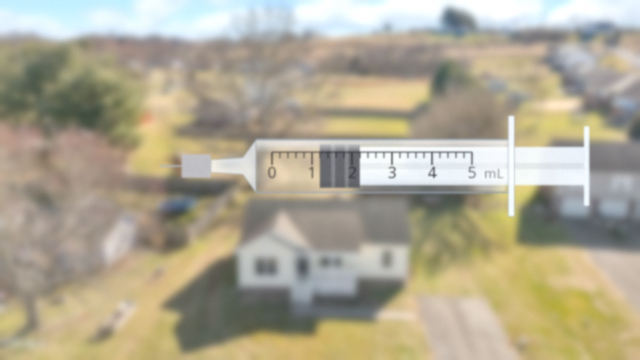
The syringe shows 1.2mL
